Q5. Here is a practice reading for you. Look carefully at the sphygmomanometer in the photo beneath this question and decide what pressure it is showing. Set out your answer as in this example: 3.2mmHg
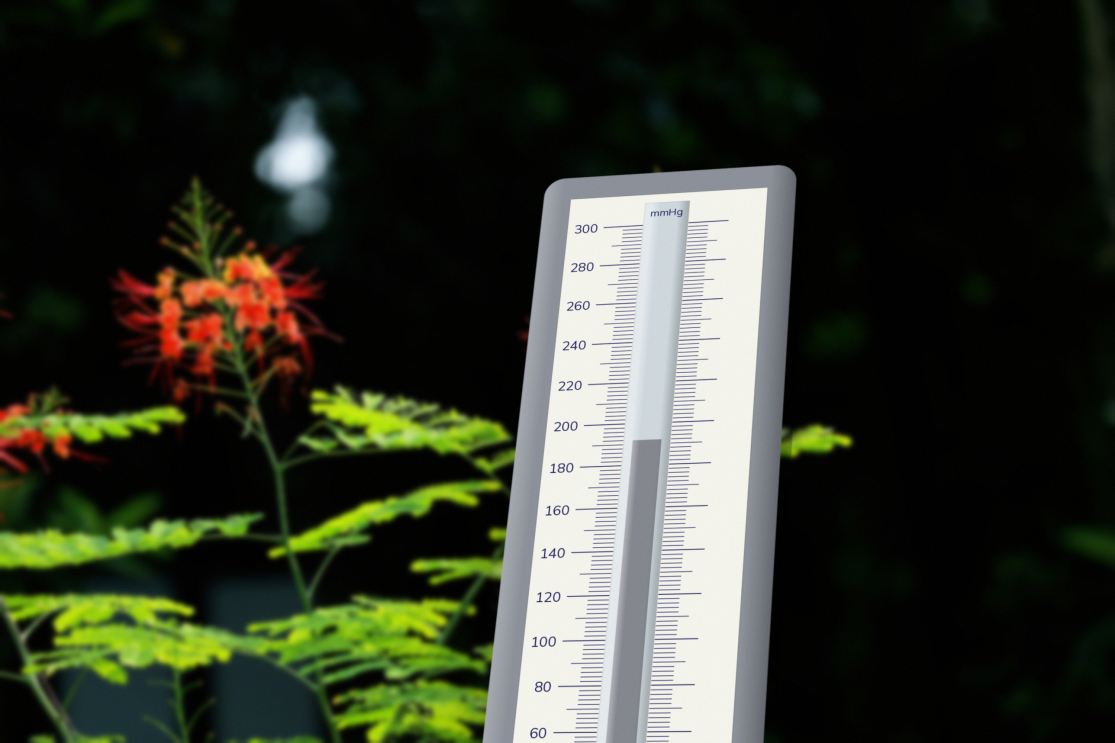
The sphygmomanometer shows 192mmHg
